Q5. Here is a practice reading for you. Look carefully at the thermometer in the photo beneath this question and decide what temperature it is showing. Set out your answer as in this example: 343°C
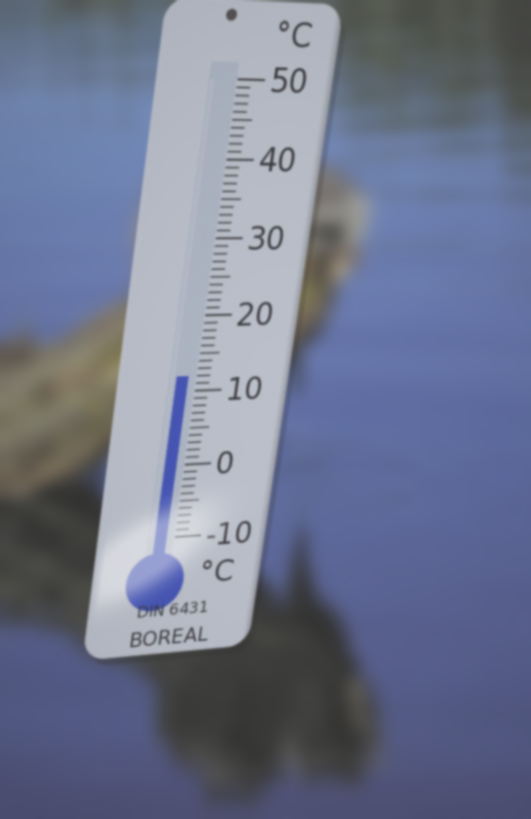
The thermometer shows 12°C
